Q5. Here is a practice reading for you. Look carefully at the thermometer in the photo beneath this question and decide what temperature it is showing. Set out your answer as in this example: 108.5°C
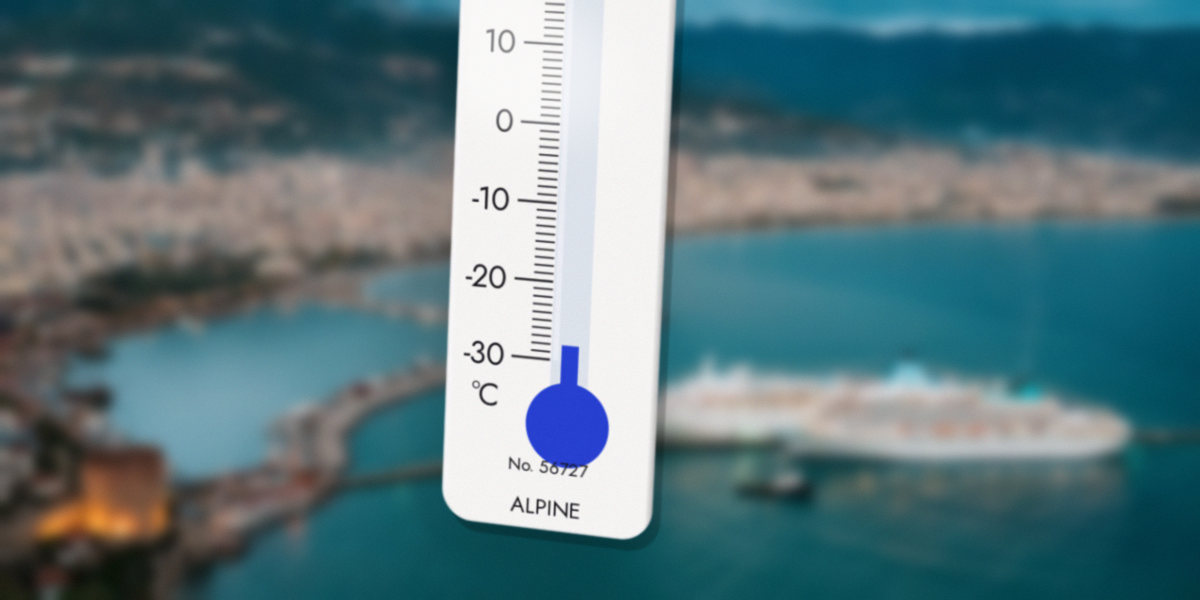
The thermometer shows -28°C
